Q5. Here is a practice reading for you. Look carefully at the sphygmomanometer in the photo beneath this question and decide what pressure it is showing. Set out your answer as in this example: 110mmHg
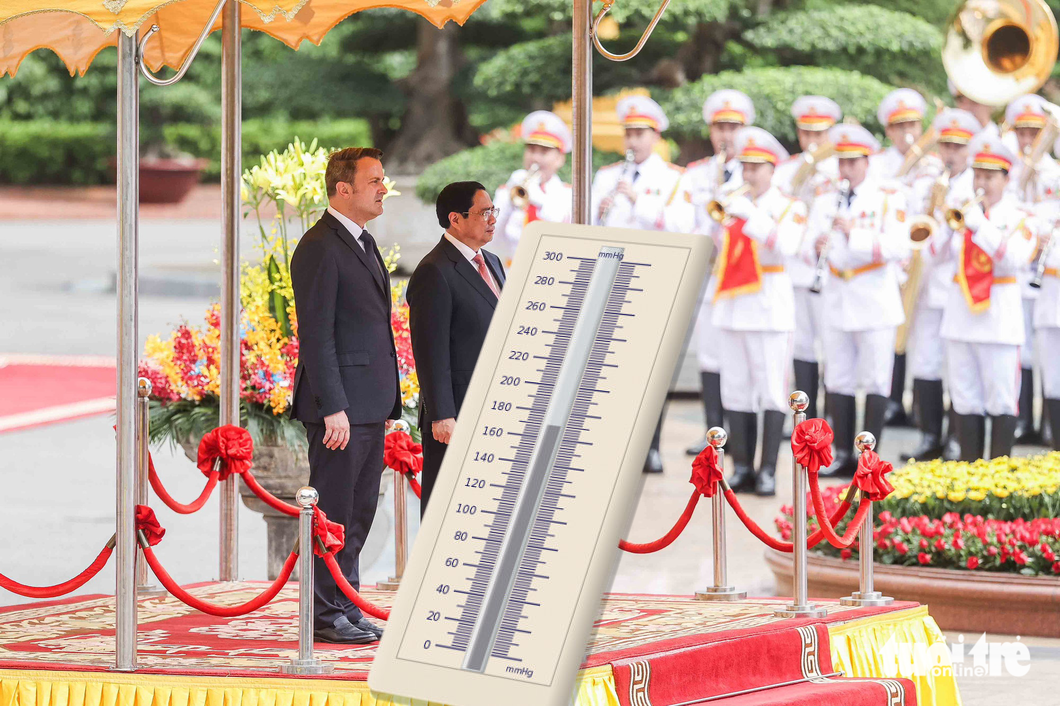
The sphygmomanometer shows 170mmHg
